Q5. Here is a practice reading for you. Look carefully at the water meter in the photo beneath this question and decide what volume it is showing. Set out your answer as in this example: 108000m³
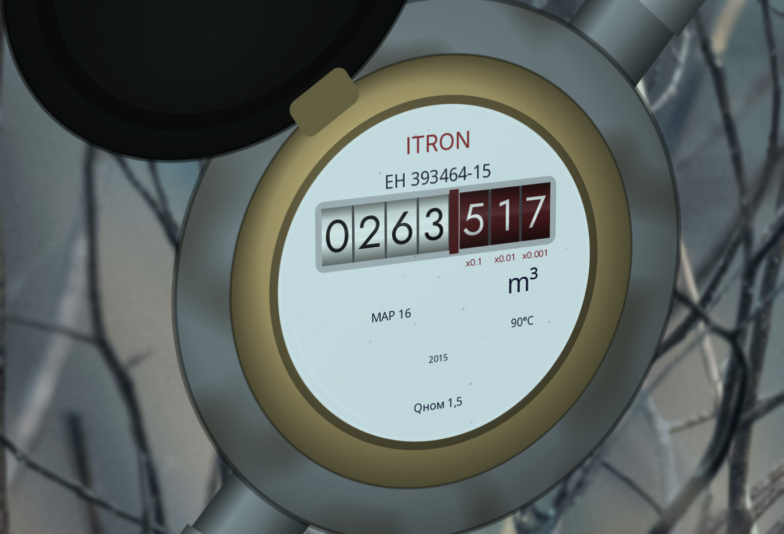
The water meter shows 263.517m³
